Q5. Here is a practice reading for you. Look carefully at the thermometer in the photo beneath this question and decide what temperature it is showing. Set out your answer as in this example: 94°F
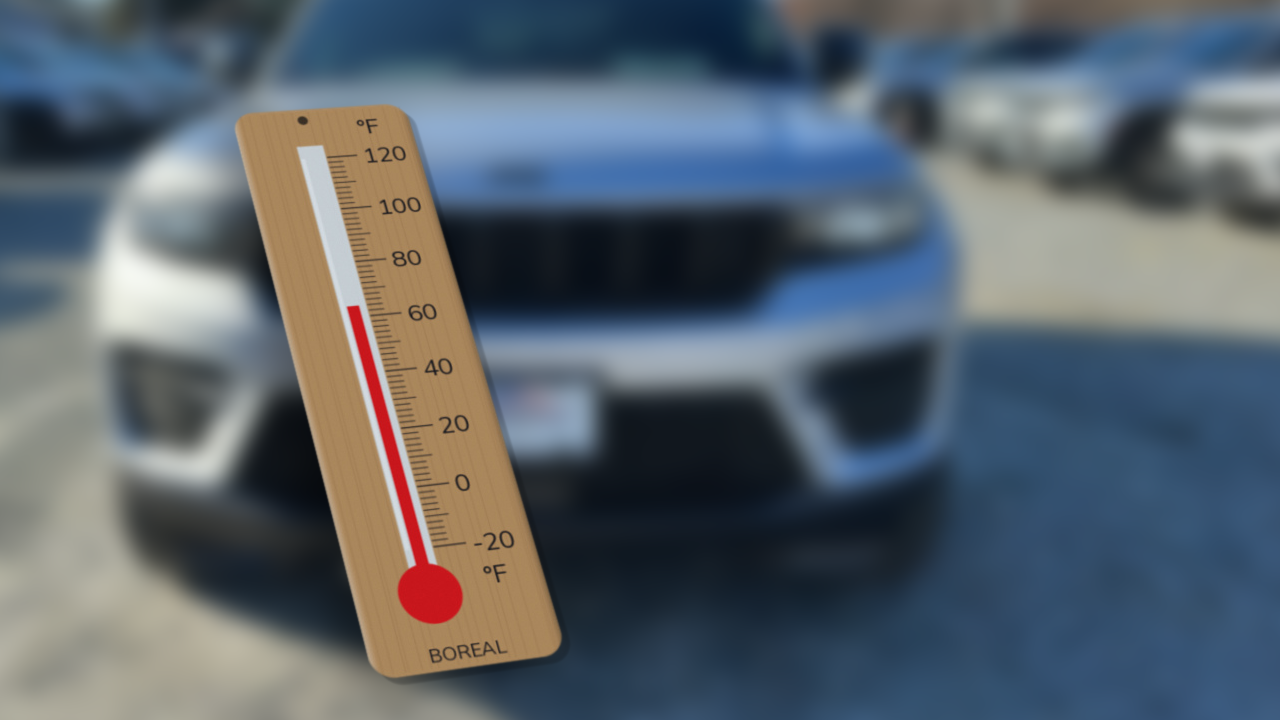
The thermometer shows 64°F
